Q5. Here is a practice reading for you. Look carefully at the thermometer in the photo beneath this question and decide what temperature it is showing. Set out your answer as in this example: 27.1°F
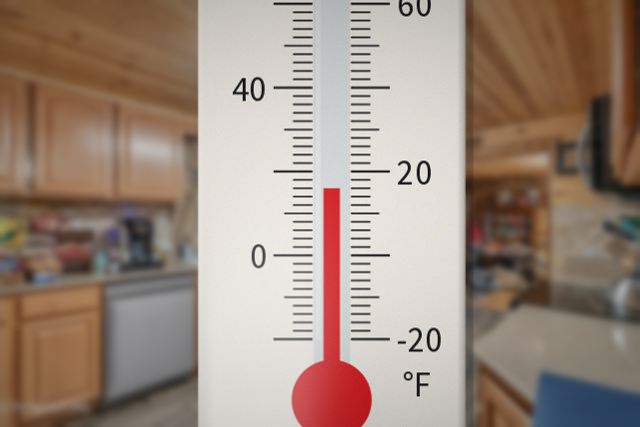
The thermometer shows 16°F
